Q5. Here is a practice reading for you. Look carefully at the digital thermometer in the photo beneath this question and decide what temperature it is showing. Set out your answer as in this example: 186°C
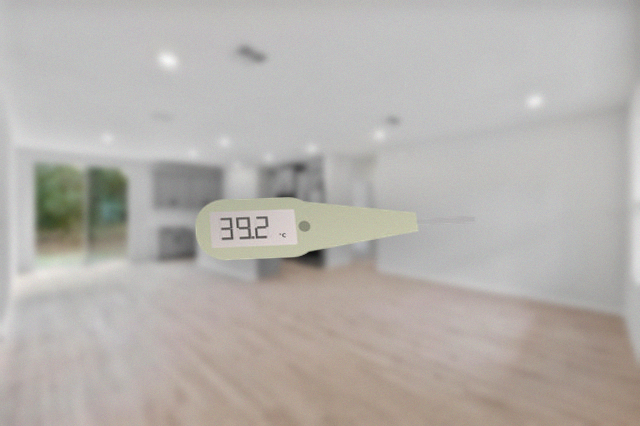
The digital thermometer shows 39.2°C
